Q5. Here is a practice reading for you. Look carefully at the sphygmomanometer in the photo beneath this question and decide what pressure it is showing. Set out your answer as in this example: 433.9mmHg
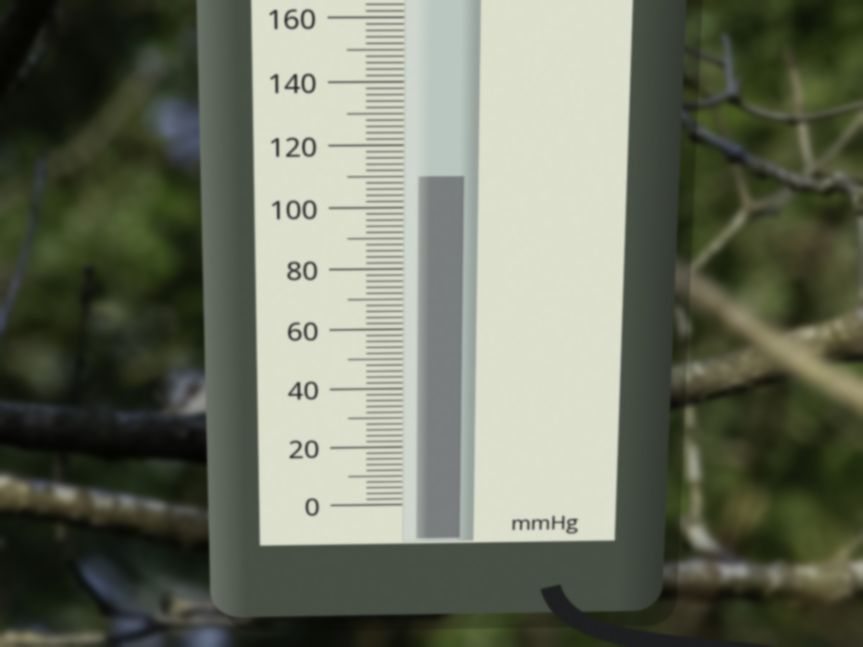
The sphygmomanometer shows 110mmHg
